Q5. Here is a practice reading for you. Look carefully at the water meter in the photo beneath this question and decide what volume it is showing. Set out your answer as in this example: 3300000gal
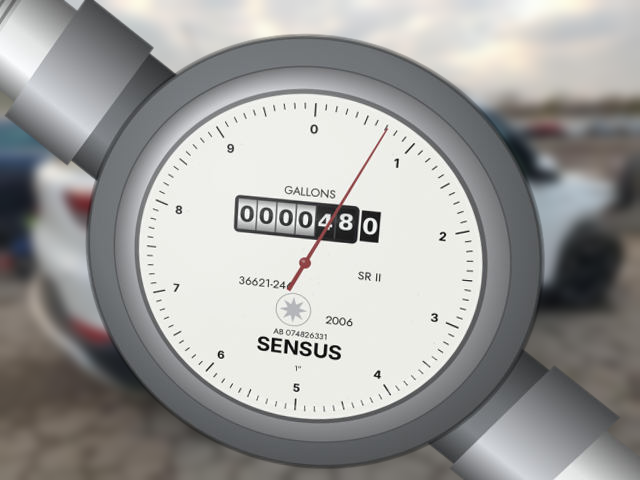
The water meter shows 480.7gal
